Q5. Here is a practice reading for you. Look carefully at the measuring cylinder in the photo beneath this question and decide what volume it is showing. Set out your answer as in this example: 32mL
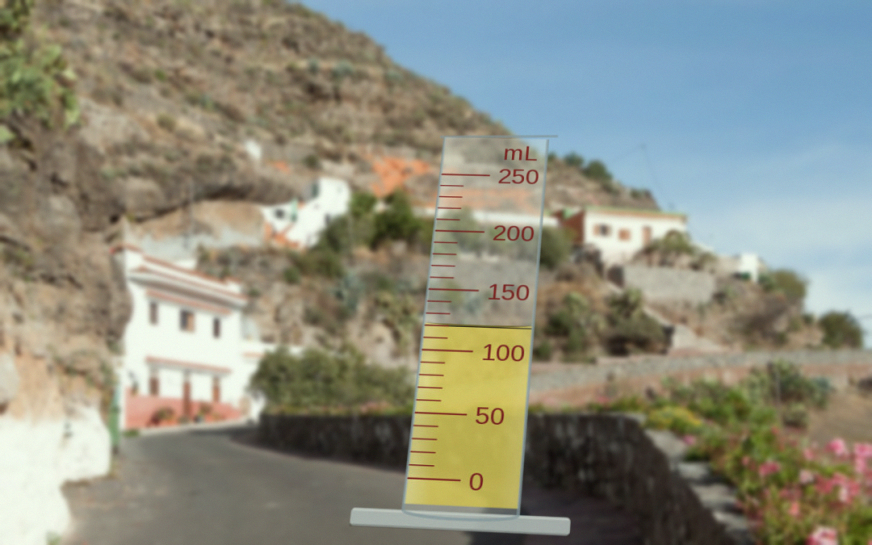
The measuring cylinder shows 120mL
